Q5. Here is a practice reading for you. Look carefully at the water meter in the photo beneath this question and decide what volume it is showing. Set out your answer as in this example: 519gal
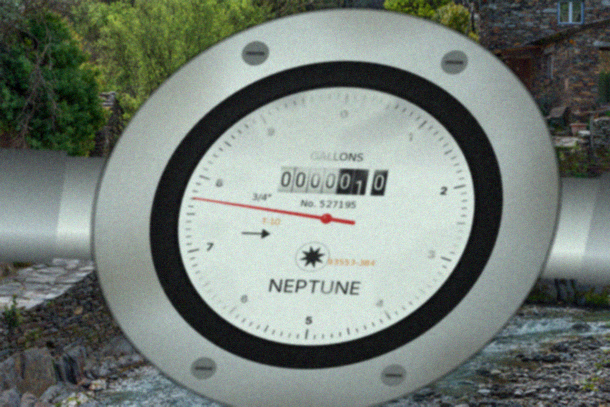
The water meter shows 7.7gal
